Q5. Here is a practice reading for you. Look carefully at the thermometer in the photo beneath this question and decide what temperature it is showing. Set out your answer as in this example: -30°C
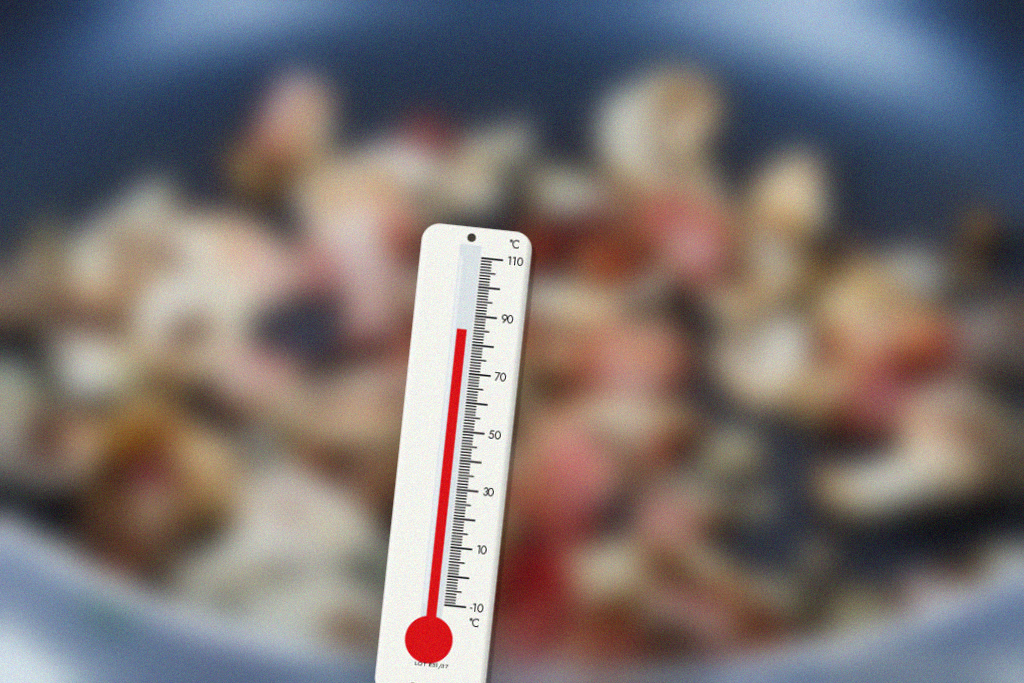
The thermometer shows 85°C
